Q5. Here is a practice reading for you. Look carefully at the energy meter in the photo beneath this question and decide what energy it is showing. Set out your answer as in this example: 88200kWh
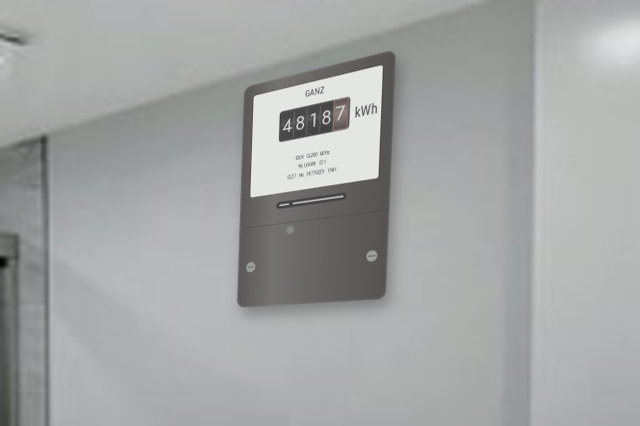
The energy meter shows 4818.7kWh
